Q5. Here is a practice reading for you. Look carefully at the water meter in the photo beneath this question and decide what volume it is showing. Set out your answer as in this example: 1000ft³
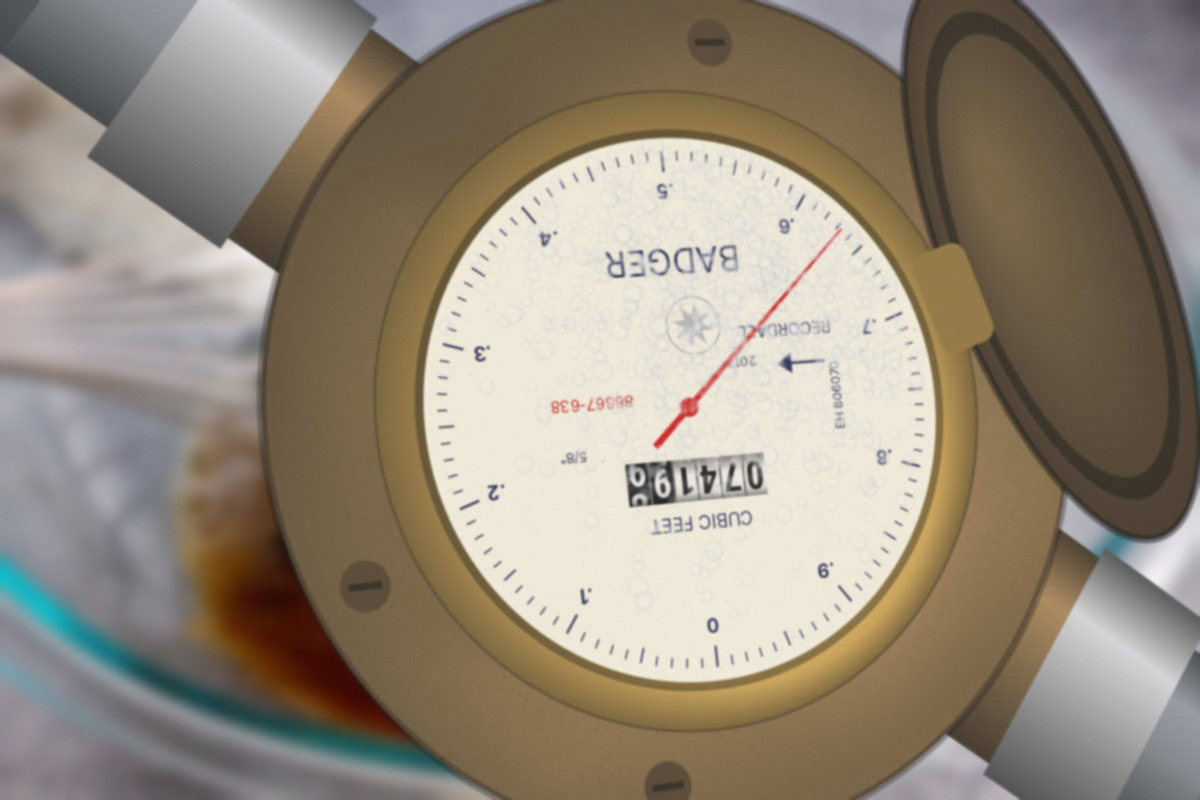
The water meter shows 74198.63ft³
